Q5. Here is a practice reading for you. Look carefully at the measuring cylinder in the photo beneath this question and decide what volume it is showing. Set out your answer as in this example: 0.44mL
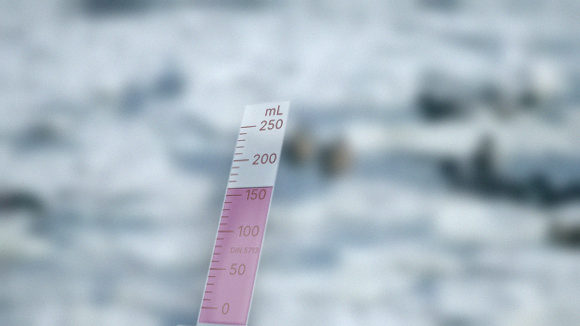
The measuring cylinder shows 160mL
